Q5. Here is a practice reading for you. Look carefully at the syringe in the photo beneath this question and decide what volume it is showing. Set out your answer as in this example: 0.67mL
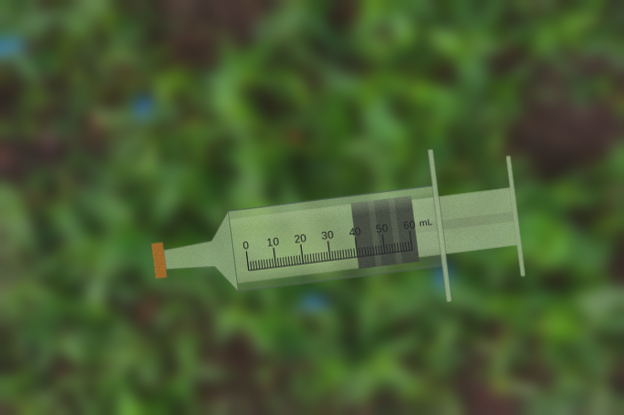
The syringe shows 40mL
